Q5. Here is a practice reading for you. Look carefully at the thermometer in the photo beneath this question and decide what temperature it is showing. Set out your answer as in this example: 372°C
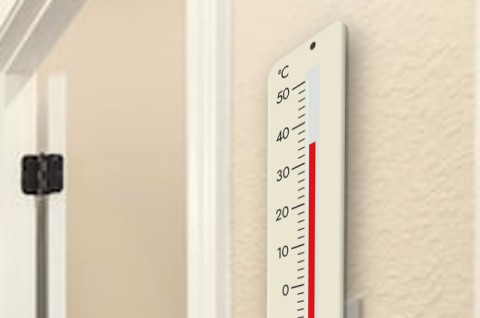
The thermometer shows 34°C
